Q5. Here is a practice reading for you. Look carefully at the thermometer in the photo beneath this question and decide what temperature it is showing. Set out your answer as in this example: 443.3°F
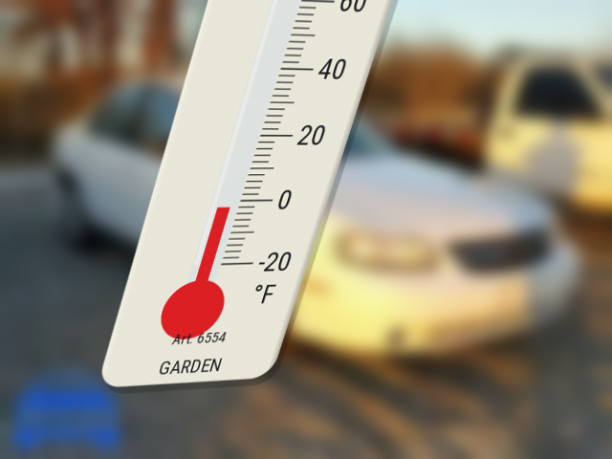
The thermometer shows -2°F
